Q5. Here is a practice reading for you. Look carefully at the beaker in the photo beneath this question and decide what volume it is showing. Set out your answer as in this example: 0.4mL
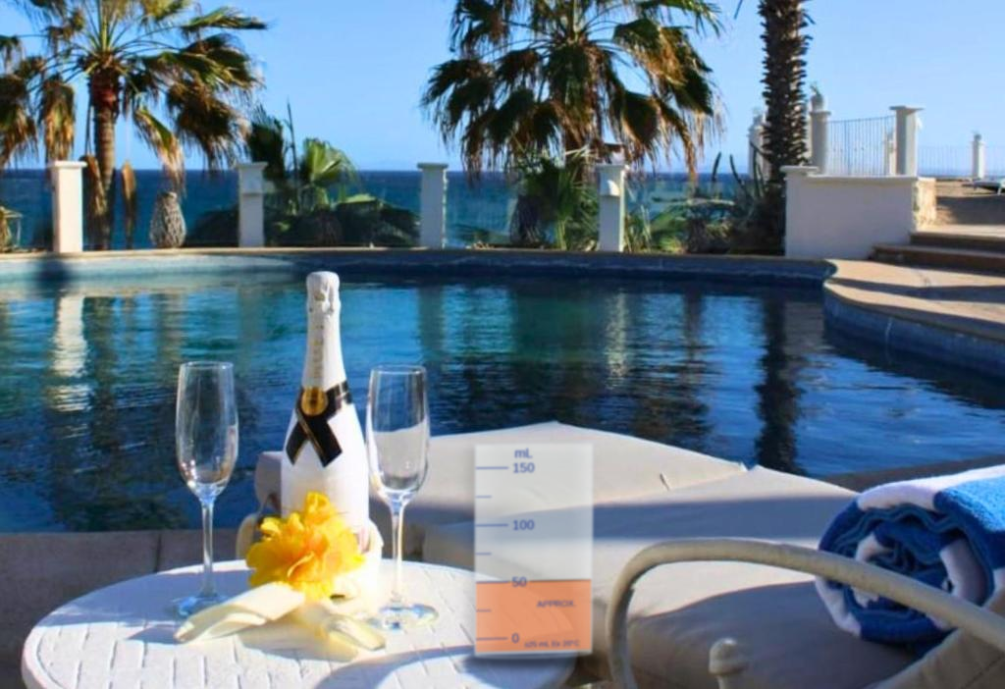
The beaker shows 50mL
